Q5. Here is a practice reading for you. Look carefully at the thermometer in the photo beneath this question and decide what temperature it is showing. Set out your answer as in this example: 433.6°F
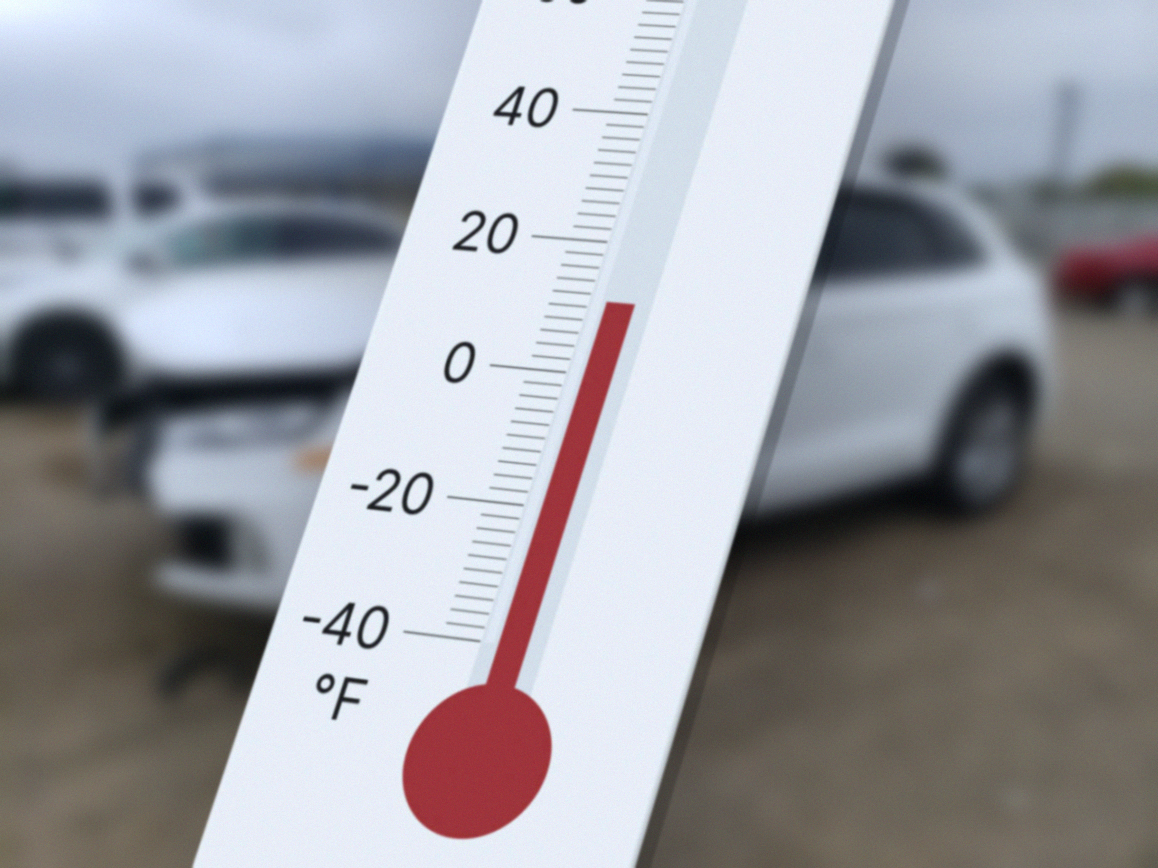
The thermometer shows 11°F
